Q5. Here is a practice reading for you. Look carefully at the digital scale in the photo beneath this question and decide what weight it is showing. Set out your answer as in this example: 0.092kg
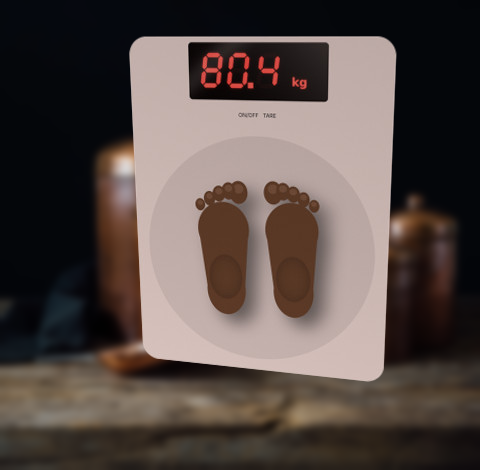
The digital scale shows 80.4kg
